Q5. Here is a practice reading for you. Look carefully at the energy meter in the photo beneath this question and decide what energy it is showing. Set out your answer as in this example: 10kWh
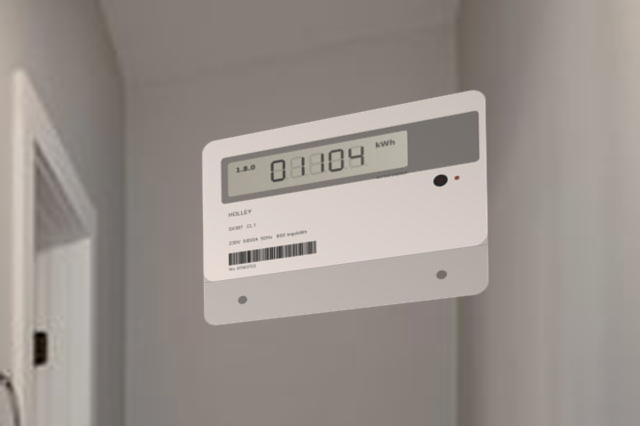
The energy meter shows 1104kWh
